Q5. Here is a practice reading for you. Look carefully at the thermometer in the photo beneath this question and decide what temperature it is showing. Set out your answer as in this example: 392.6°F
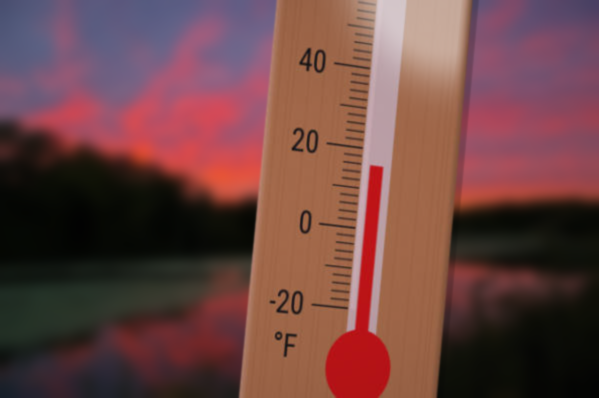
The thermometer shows 16°F
